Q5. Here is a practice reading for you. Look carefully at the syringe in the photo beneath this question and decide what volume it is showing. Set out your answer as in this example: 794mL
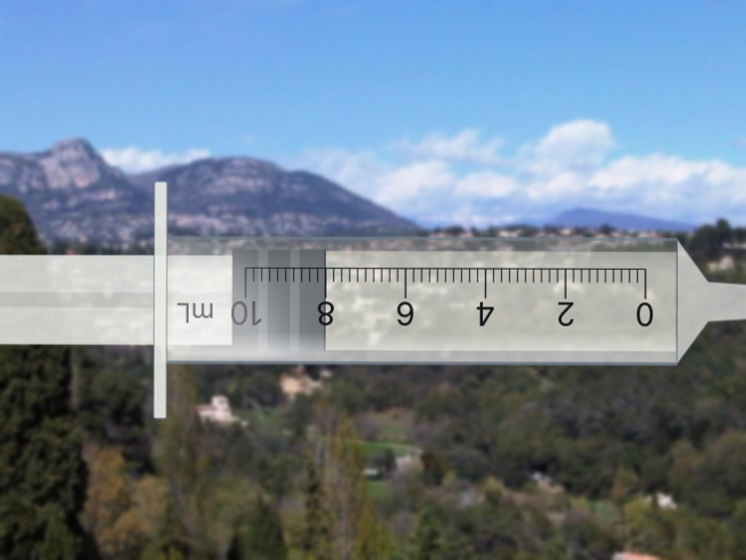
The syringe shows 8mL
